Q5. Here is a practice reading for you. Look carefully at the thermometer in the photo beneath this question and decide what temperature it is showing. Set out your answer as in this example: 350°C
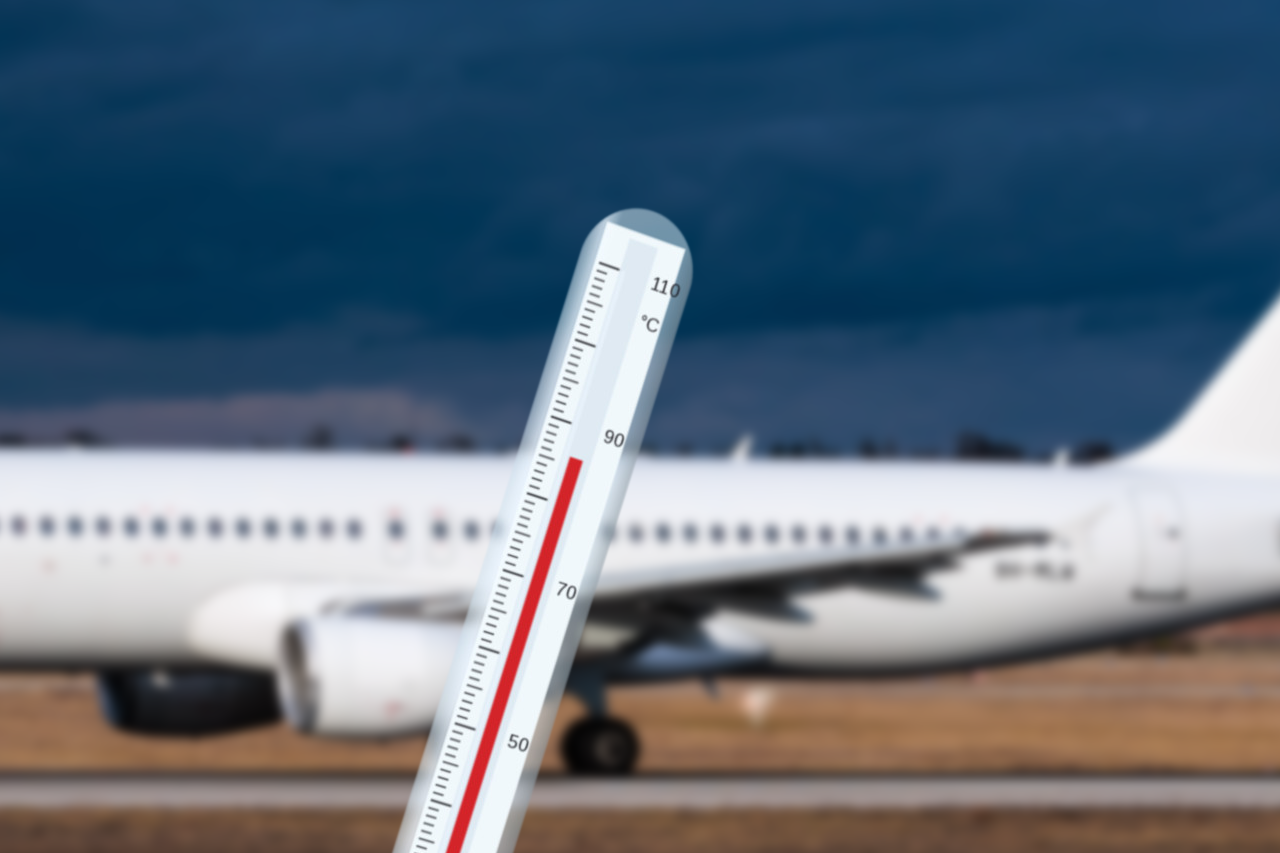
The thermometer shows 86°C
